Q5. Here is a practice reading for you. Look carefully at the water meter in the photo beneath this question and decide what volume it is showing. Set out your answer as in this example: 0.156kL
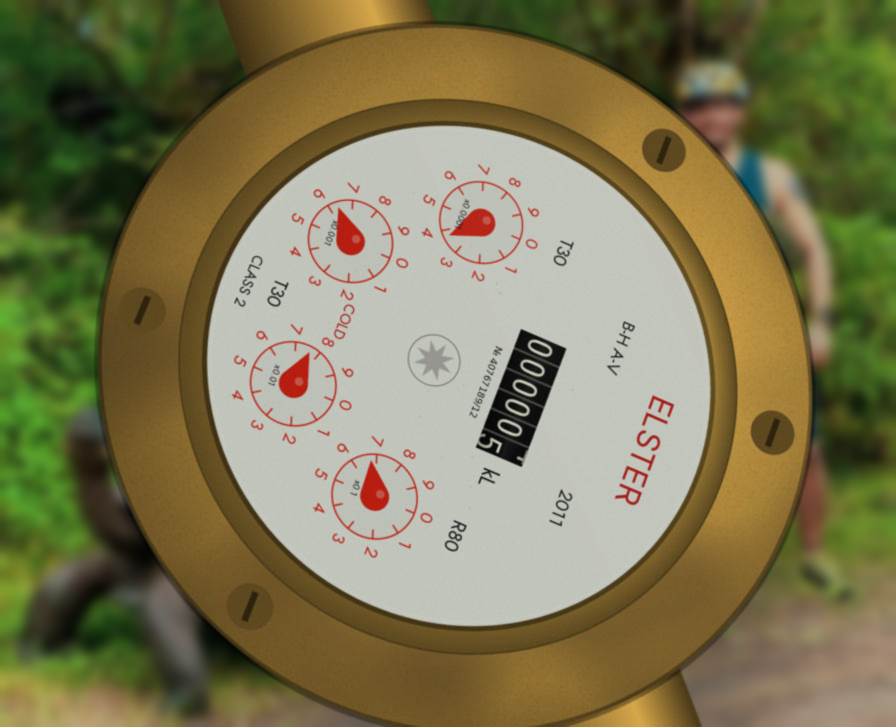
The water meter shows 4.6763kL
